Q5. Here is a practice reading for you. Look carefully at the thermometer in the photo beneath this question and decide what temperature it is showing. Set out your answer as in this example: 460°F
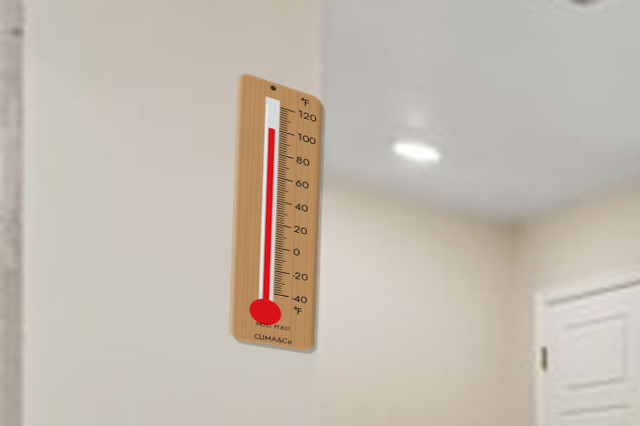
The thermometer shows 100°F
